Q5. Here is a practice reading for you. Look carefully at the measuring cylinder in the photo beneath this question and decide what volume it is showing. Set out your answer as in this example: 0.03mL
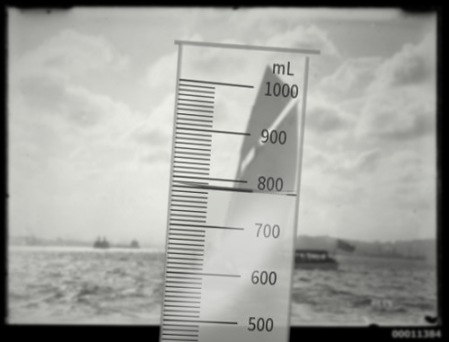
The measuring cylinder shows 780mL
